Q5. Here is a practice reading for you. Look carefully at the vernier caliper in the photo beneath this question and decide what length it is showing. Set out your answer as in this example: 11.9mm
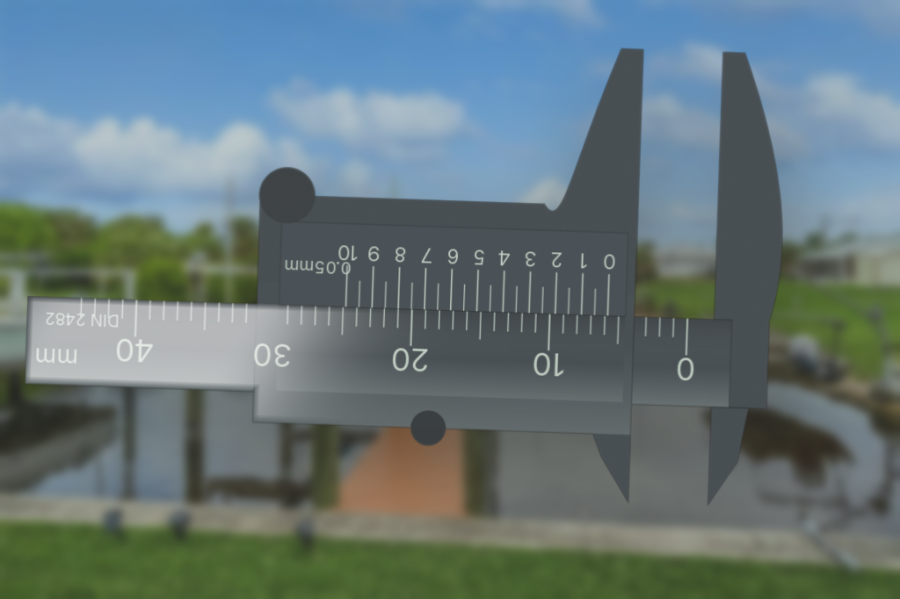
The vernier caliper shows 5.8mm
